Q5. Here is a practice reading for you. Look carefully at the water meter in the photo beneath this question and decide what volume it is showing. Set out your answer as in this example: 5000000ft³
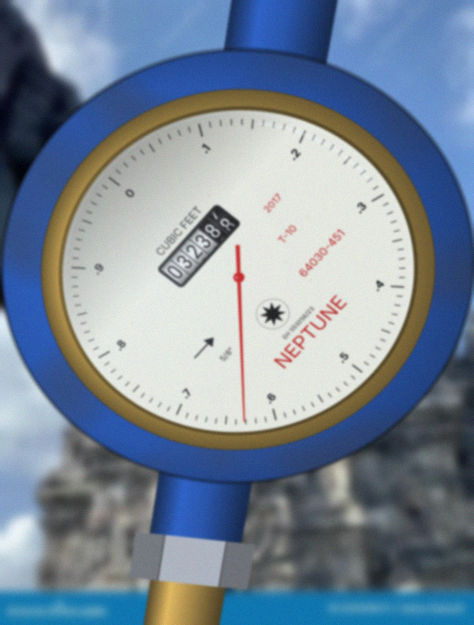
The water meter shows 32387.63ft³
